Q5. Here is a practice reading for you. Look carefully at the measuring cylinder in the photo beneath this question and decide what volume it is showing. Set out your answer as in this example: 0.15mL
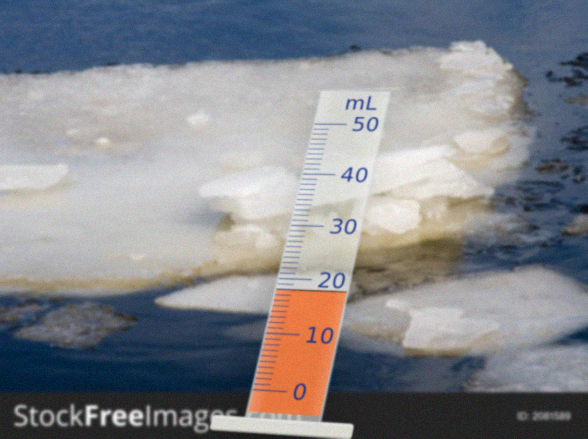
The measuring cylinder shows 18mL
